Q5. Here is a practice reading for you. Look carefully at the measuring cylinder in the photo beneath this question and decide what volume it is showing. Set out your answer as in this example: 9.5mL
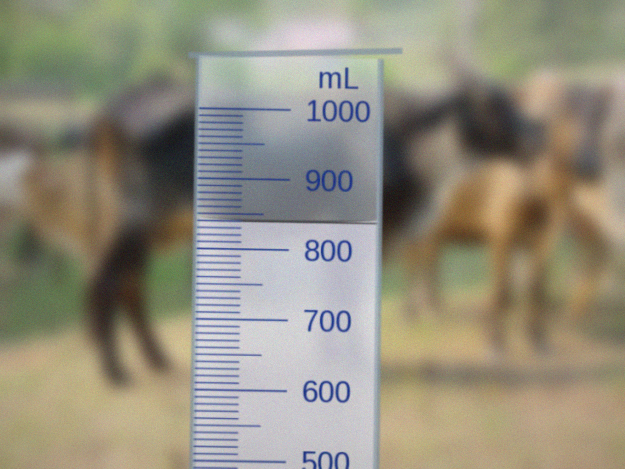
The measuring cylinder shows 840mL
